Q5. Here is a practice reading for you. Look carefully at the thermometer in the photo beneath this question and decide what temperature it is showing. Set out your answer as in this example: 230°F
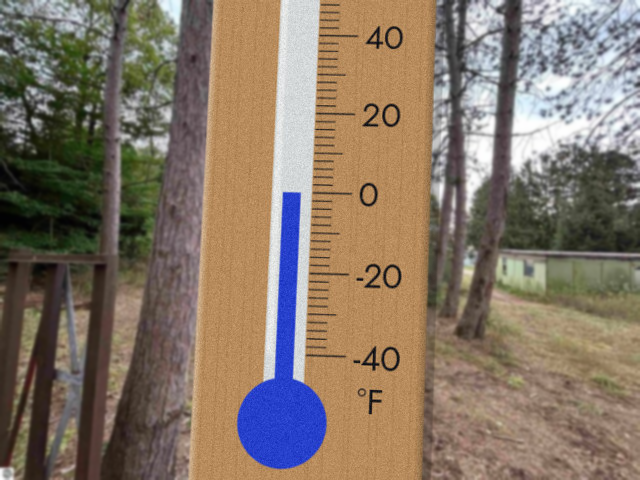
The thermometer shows 0°F
